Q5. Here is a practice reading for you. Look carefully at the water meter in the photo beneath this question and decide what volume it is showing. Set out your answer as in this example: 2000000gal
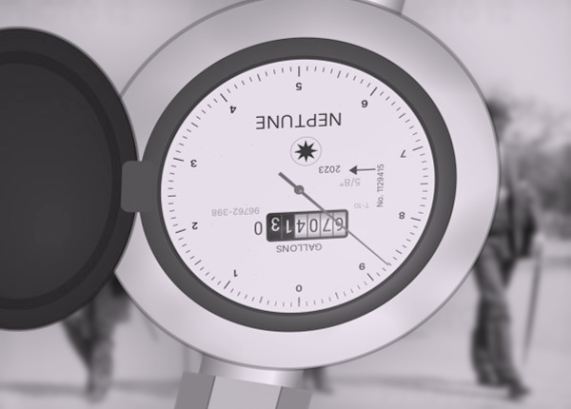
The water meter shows 6704128.7gal
